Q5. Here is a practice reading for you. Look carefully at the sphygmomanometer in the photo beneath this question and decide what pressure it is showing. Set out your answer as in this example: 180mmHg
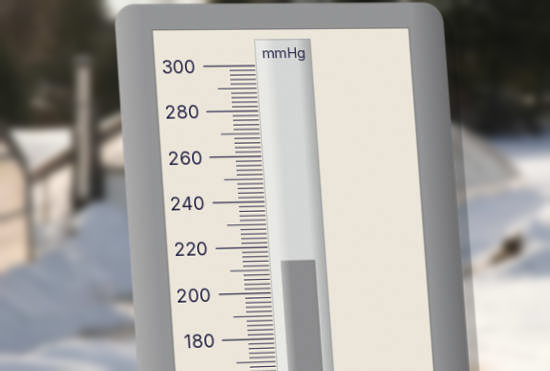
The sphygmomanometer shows 214mmHg
